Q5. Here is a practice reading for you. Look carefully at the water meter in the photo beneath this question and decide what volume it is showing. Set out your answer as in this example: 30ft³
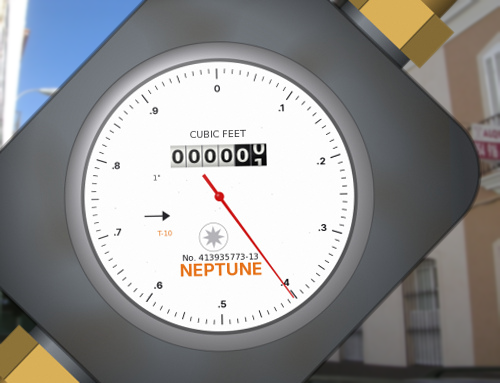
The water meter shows 0.40ft³
